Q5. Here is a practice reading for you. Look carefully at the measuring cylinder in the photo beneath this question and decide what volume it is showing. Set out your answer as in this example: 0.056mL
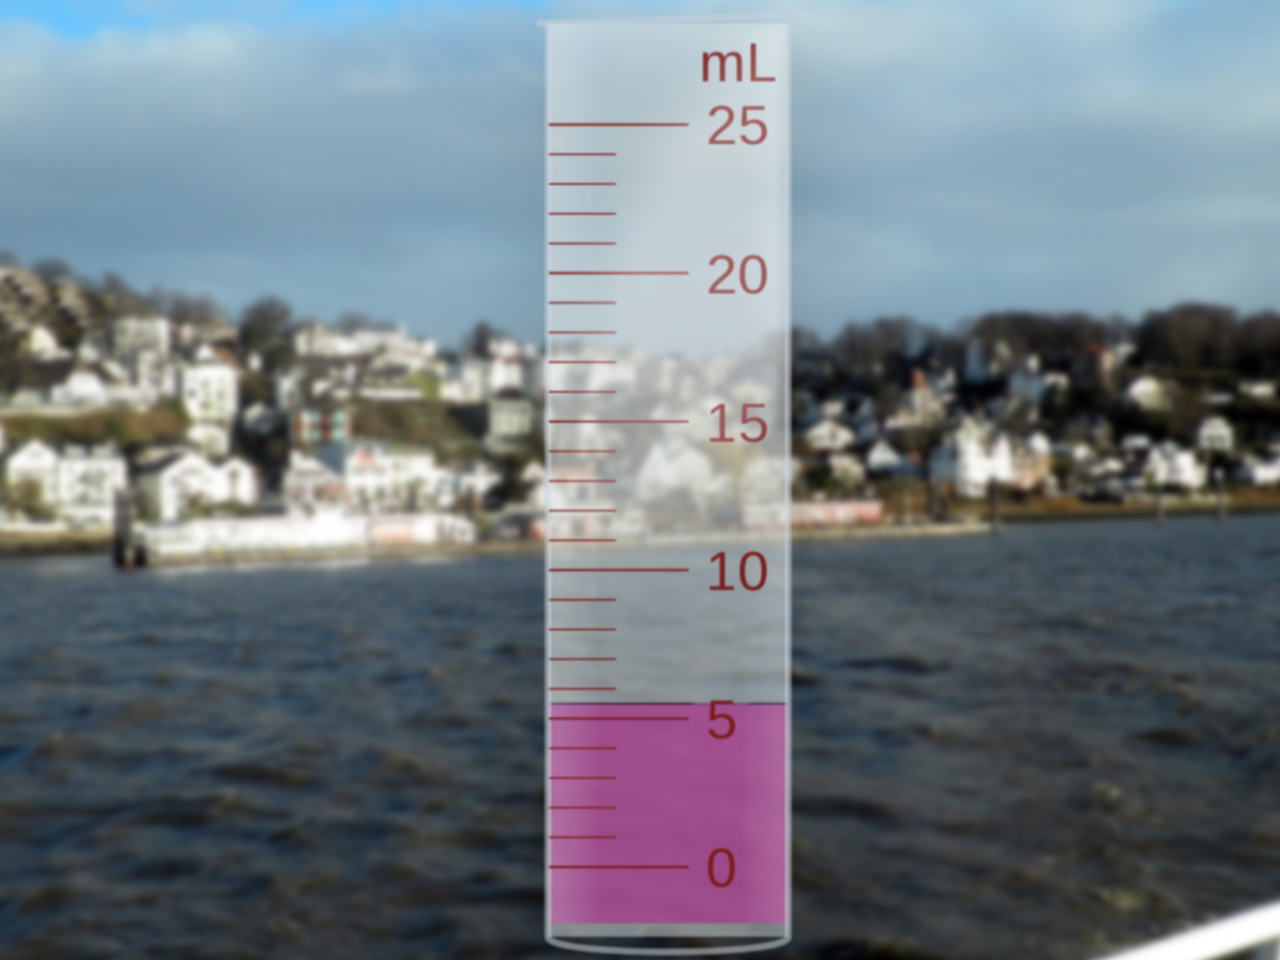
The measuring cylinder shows 5.5mL
